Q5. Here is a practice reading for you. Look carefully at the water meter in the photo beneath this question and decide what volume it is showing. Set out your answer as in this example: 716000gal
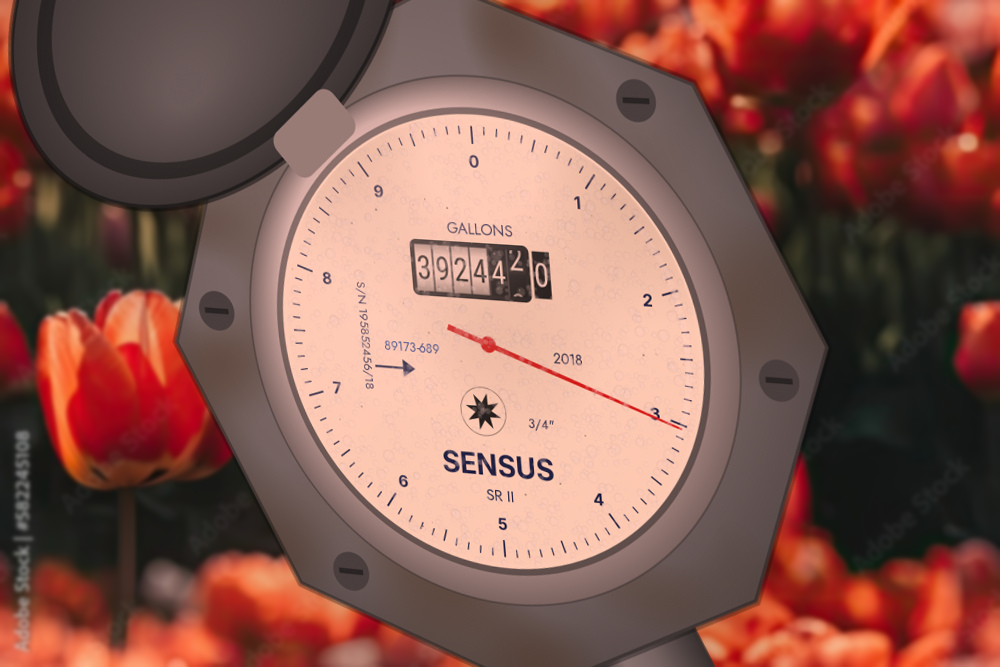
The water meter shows 3924423.0gal
